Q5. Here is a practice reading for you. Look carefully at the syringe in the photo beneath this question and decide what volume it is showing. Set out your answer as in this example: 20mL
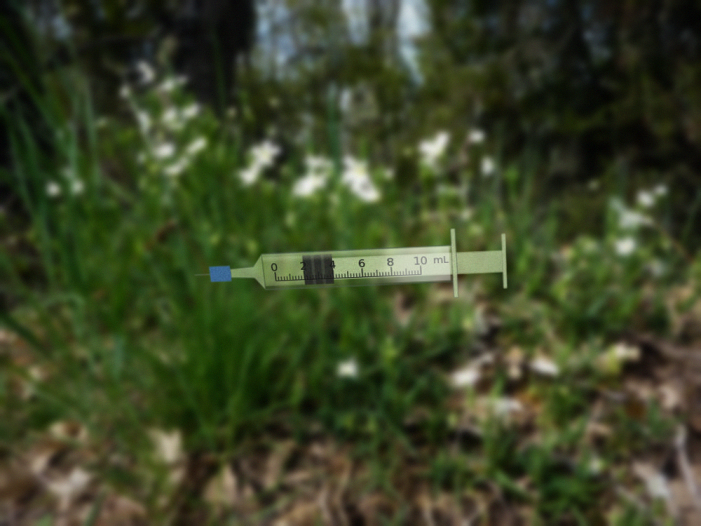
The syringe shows 2mL
